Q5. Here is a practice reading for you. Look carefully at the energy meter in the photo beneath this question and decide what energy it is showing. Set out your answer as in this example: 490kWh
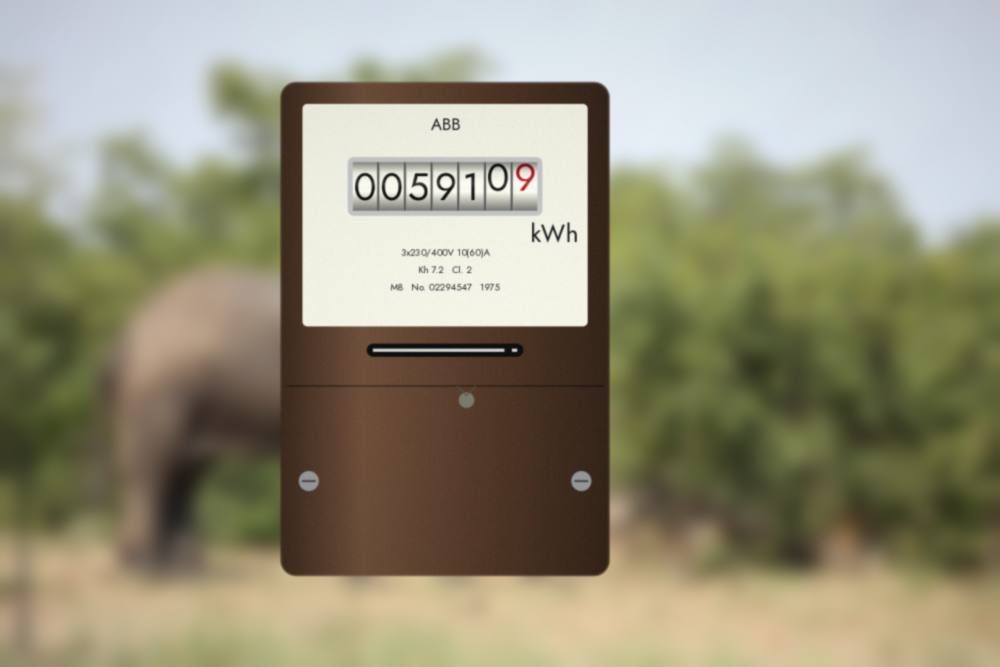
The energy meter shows 5910.9kWh
